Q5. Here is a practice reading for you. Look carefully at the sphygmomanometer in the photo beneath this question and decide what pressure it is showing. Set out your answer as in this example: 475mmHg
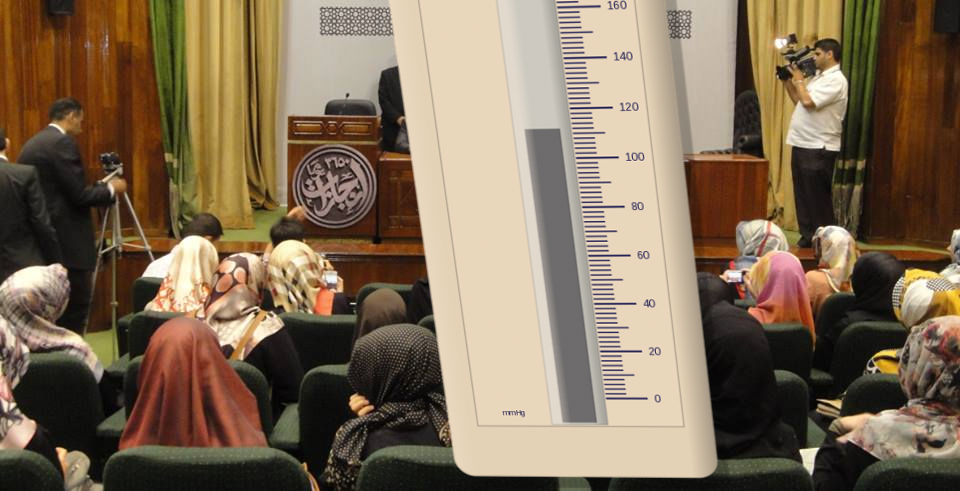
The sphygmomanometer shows 112mmHg
